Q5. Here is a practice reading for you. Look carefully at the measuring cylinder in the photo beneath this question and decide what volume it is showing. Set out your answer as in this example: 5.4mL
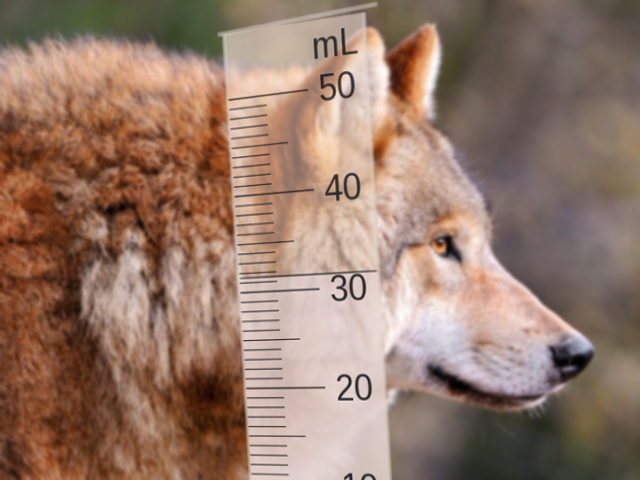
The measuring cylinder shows 31.5mL
